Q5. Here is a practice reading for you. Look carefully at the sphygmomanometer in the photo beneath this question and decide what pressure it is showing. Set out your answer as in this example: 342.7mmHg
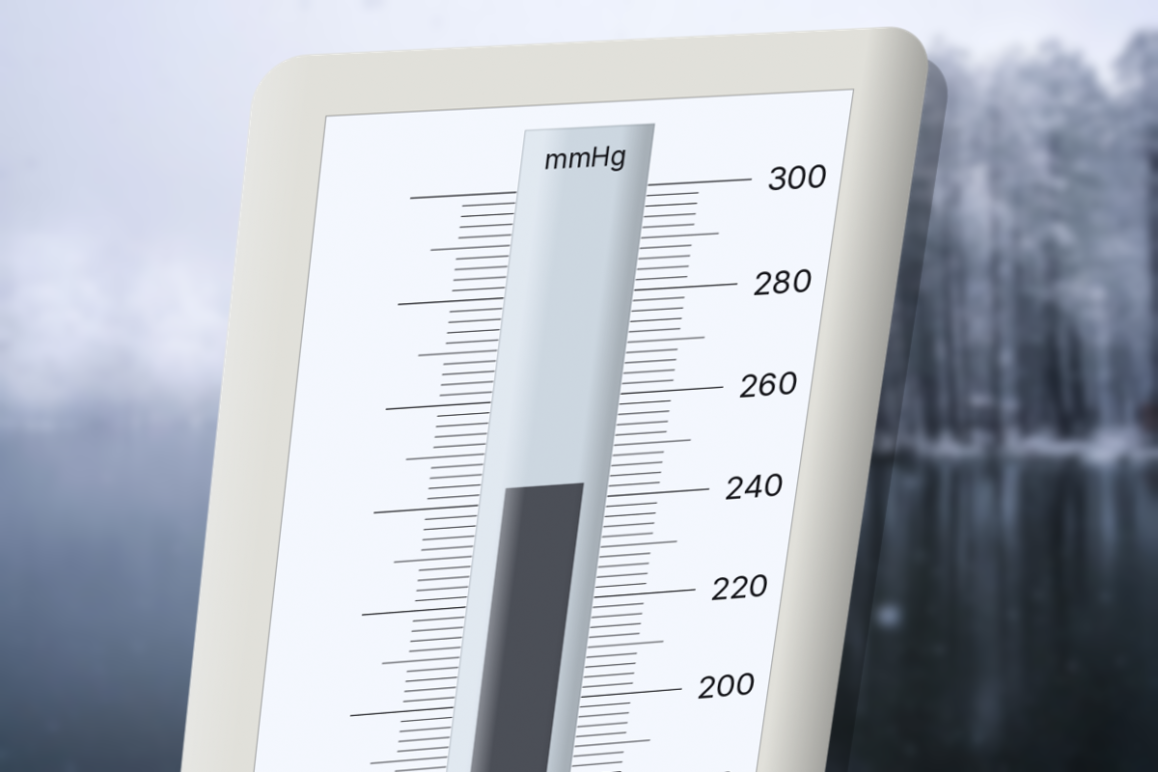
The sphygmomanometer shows 243mmHg
